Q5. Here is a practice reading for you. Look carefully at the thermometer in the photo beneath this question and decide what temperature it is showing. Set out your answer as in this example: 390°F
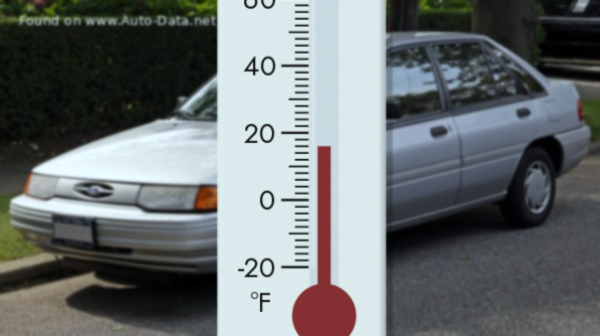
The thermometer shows 16°F
